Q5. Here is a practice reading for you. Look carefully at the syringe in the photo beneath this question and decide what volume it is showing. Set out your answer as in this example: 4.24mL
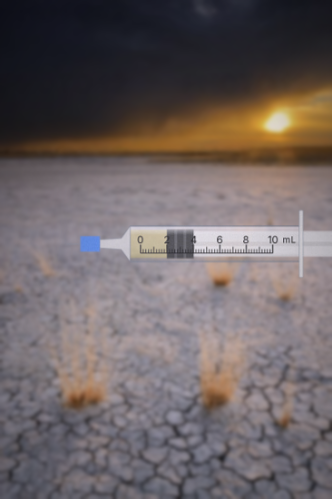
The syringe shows 2mL
